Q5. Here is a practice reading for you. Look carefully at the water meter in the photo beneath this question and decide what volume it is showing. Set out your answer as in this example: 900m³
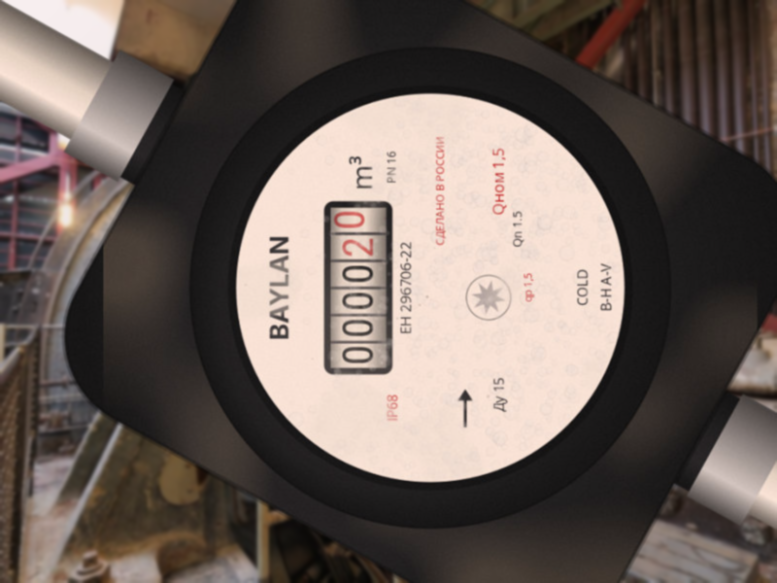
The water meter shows 0.20m³
